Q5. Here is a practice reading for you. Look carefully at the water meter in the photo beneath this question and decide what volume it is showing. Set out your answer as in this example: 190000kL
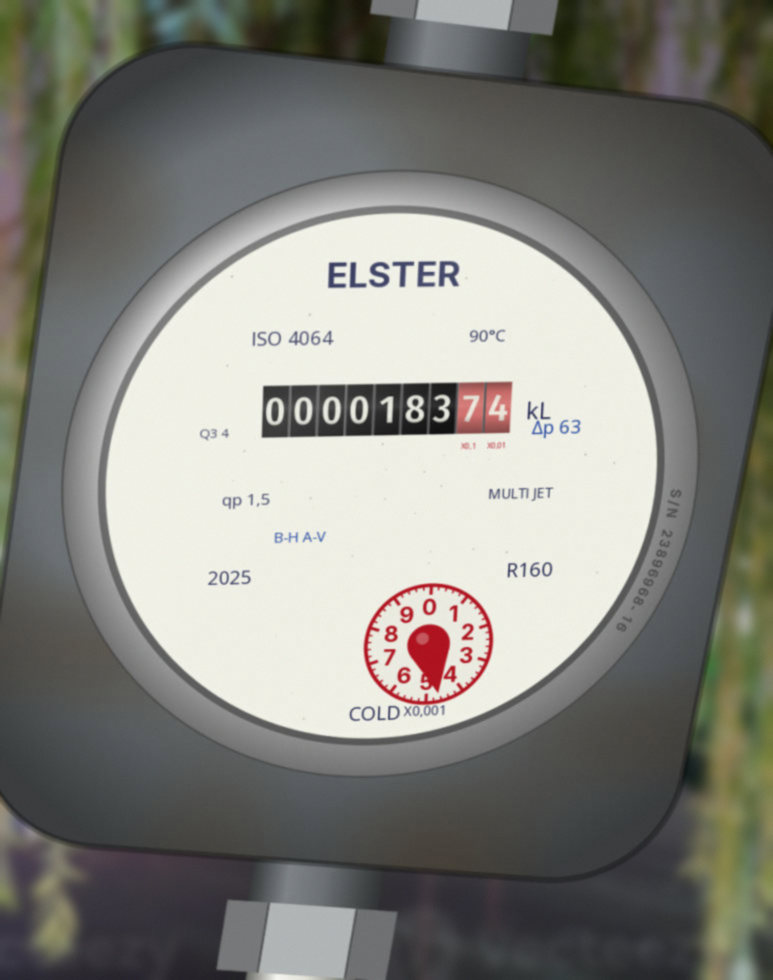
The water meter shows 183.744kL
